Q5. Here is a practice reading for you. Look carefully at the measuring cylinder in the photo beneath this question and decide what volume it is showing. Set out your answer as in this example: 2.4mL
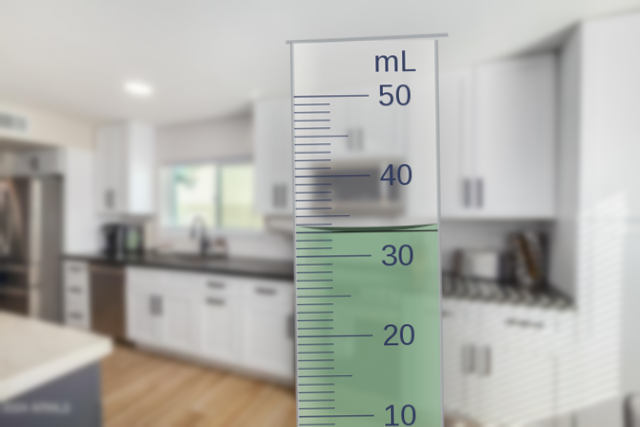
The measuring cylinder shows 33mL
